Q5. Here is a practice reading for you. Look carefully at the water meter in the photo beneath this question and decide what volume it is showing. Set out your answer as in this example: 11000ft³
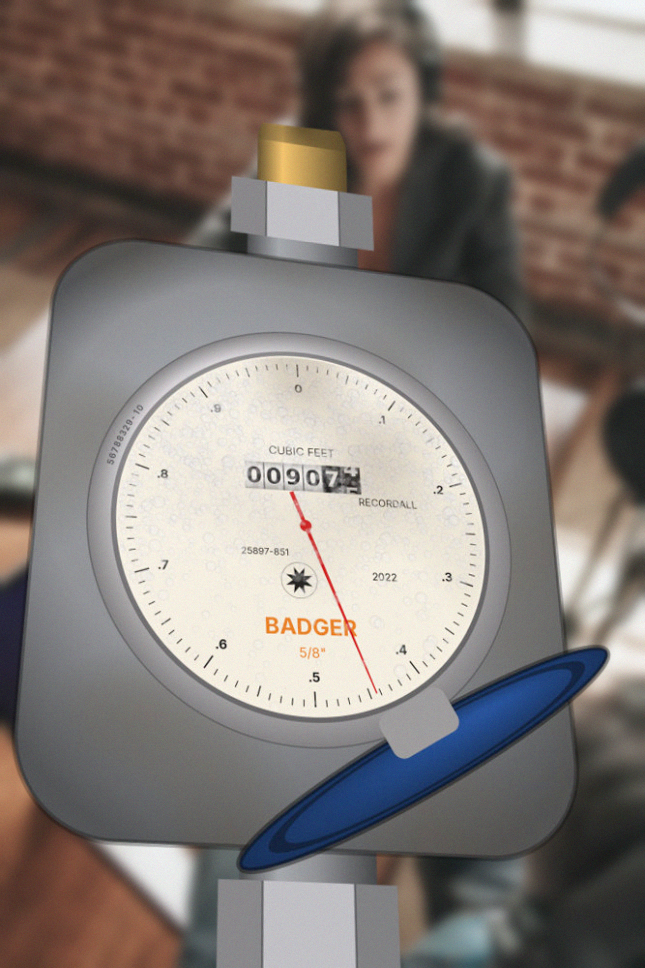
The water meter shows 9074.44ft³
